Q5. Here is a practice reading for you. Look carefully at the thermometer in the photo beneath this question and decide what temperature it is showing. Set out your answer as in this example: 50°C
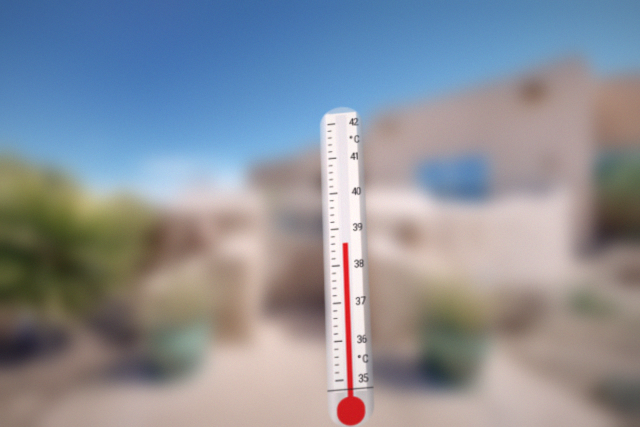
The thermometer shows 38.6°C
